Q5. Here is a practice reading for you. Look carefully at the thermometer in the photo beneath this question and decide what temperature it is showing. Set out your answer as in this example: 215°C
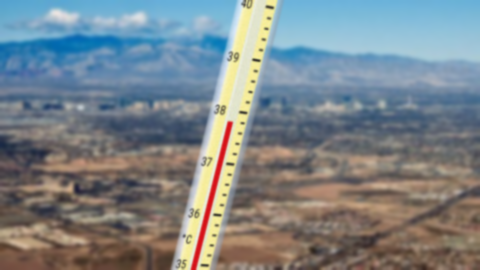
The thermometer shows 37.8°C
